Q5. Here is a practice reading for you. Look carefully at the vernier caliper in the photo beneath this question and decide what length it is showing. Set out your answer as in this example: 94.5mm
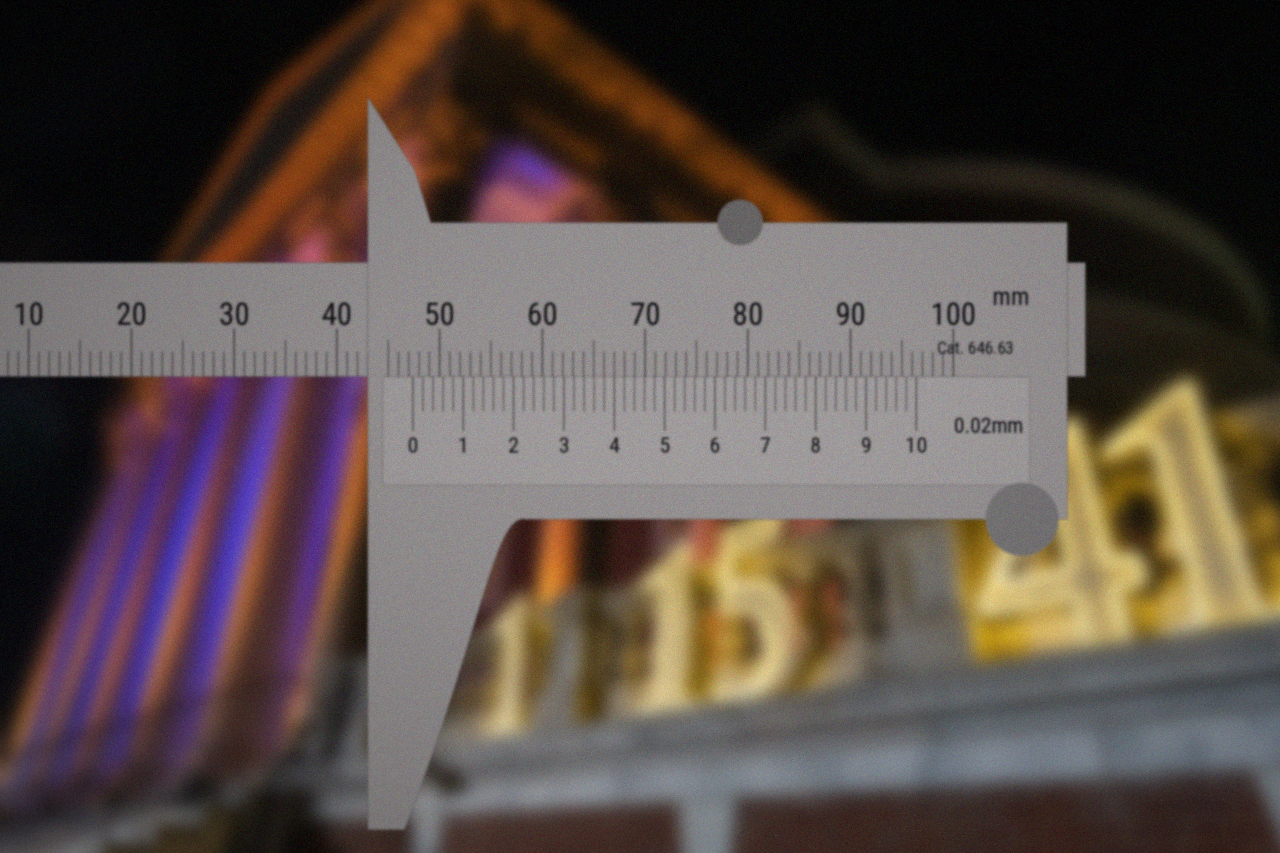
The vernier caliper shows 47.4mm
